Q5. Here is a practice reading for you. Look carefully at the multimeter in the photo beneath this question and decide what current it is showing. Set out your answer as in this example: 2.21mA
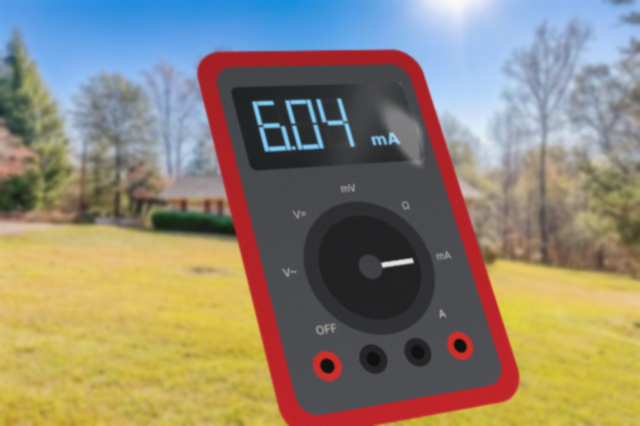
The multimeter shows 6.04mA
